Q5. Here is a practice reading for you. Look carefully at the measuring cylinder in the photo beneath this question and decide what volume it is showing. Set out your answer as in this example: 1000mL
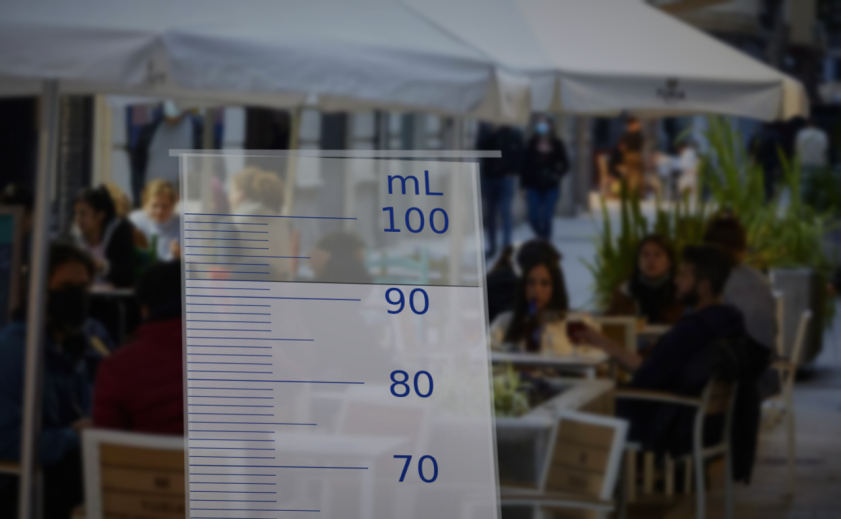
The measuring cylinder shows 92mL
